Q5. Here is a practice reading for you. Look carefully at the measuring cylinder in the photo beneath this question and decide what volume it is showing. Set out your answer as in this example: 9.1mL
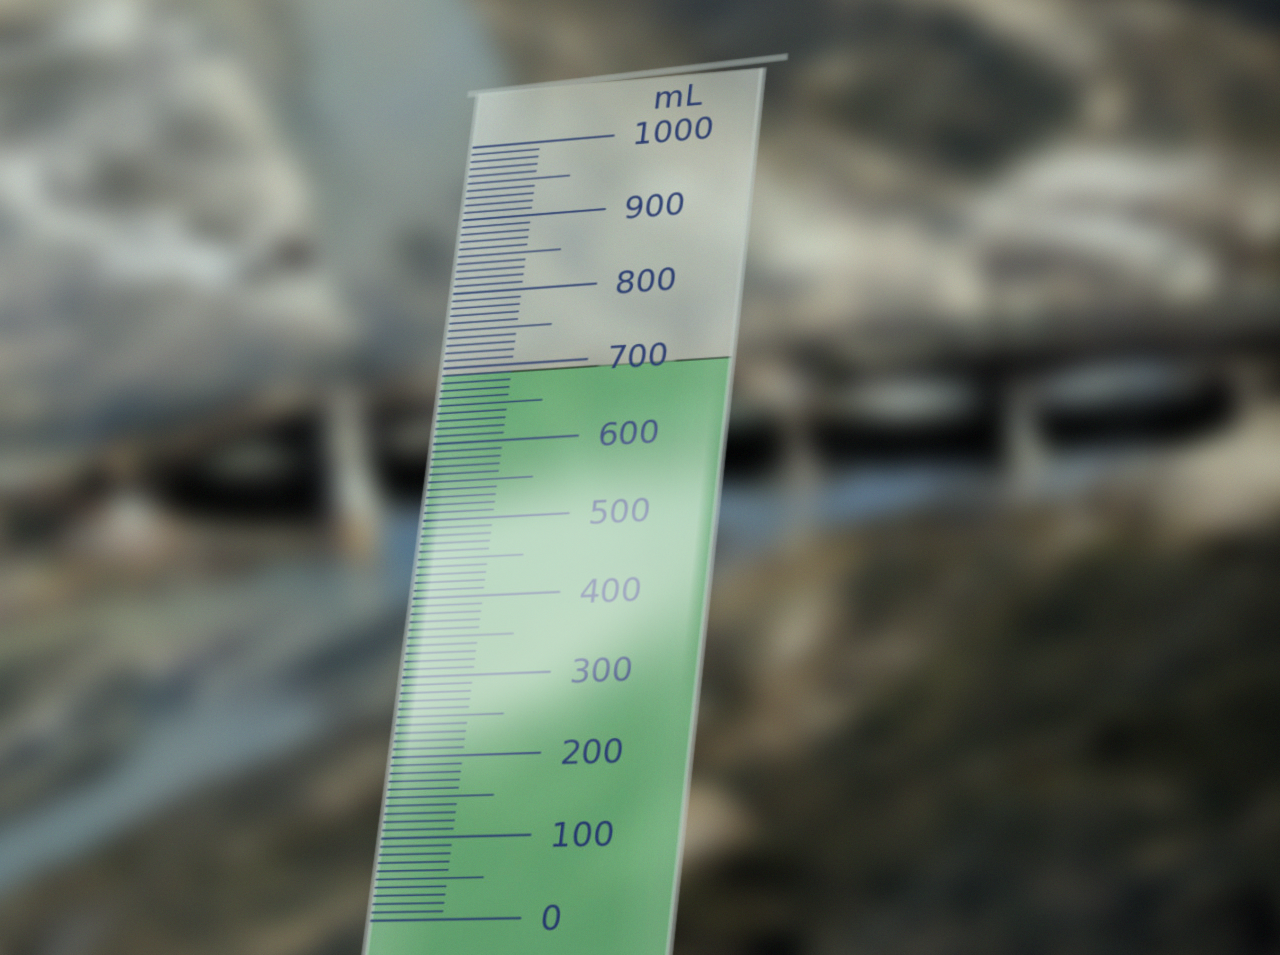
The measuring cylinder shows 690mL
